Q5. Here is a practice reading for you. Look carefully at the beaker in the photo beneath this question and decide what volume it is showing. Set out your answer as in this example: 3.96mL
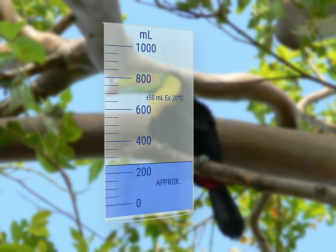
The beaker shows 250mL
